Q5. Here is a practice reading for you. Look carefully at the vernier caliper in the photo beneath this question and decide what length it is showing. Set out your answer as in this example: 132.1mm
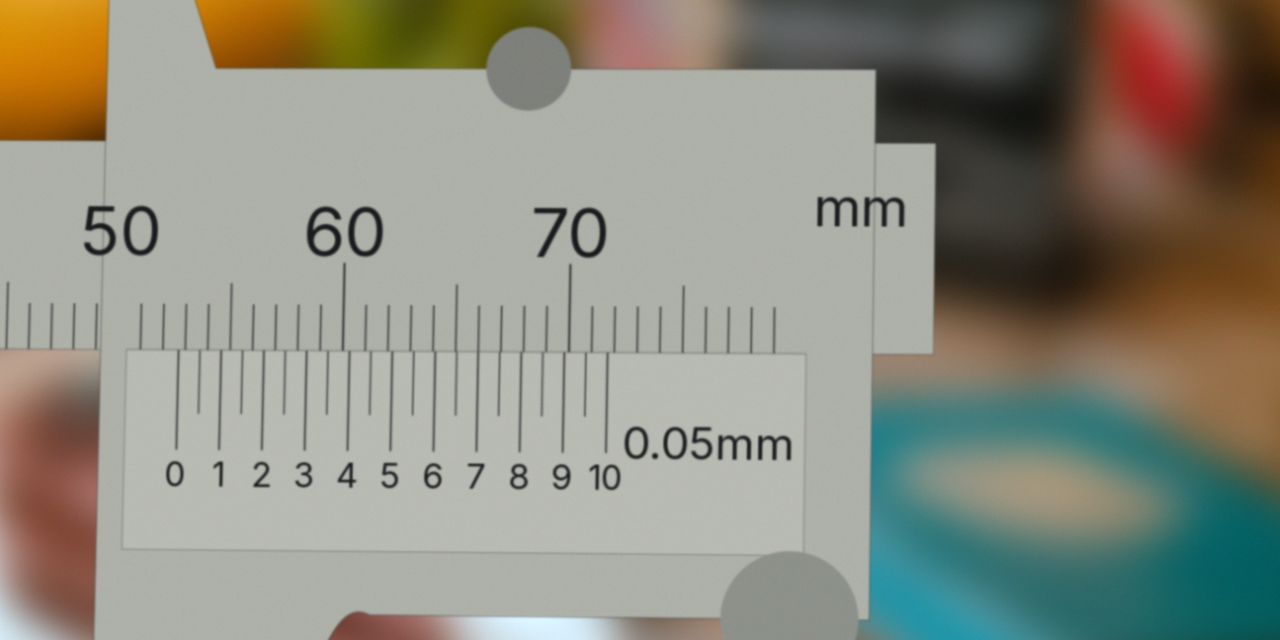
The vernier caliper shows 52.7mm
